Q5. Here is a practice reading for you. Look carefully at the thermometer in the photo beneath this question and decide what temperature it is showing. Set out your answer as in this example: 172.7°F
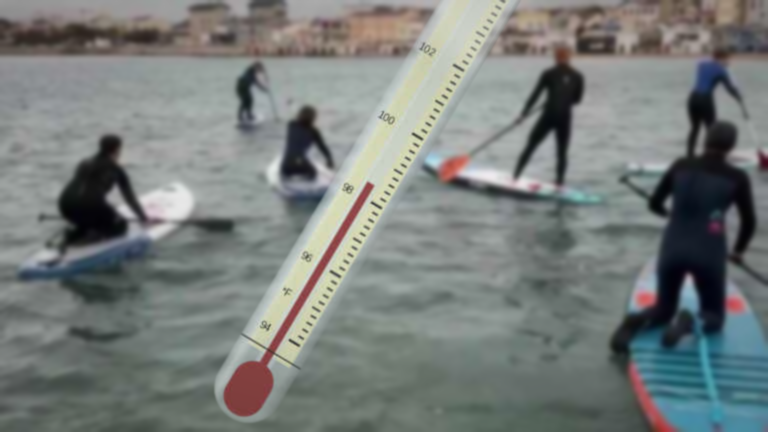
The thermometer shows 98.4°F
